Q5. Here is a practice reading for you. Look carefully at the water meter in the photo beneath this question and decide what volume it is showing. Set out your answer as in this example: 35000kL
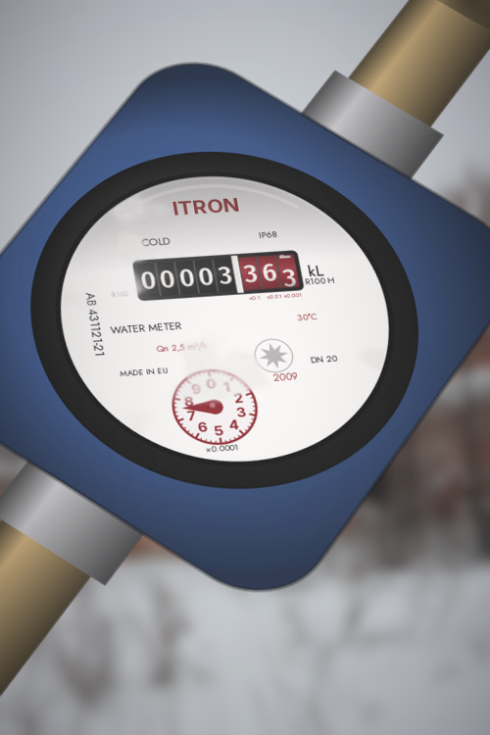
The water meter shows 3.3627kL
